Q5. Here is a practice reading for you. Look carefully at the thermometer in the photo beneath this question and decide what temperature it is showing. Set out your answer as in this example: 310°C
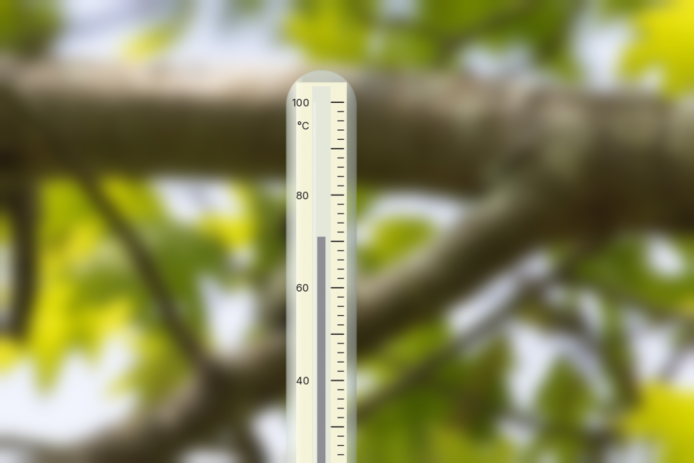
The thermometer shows 71°C
